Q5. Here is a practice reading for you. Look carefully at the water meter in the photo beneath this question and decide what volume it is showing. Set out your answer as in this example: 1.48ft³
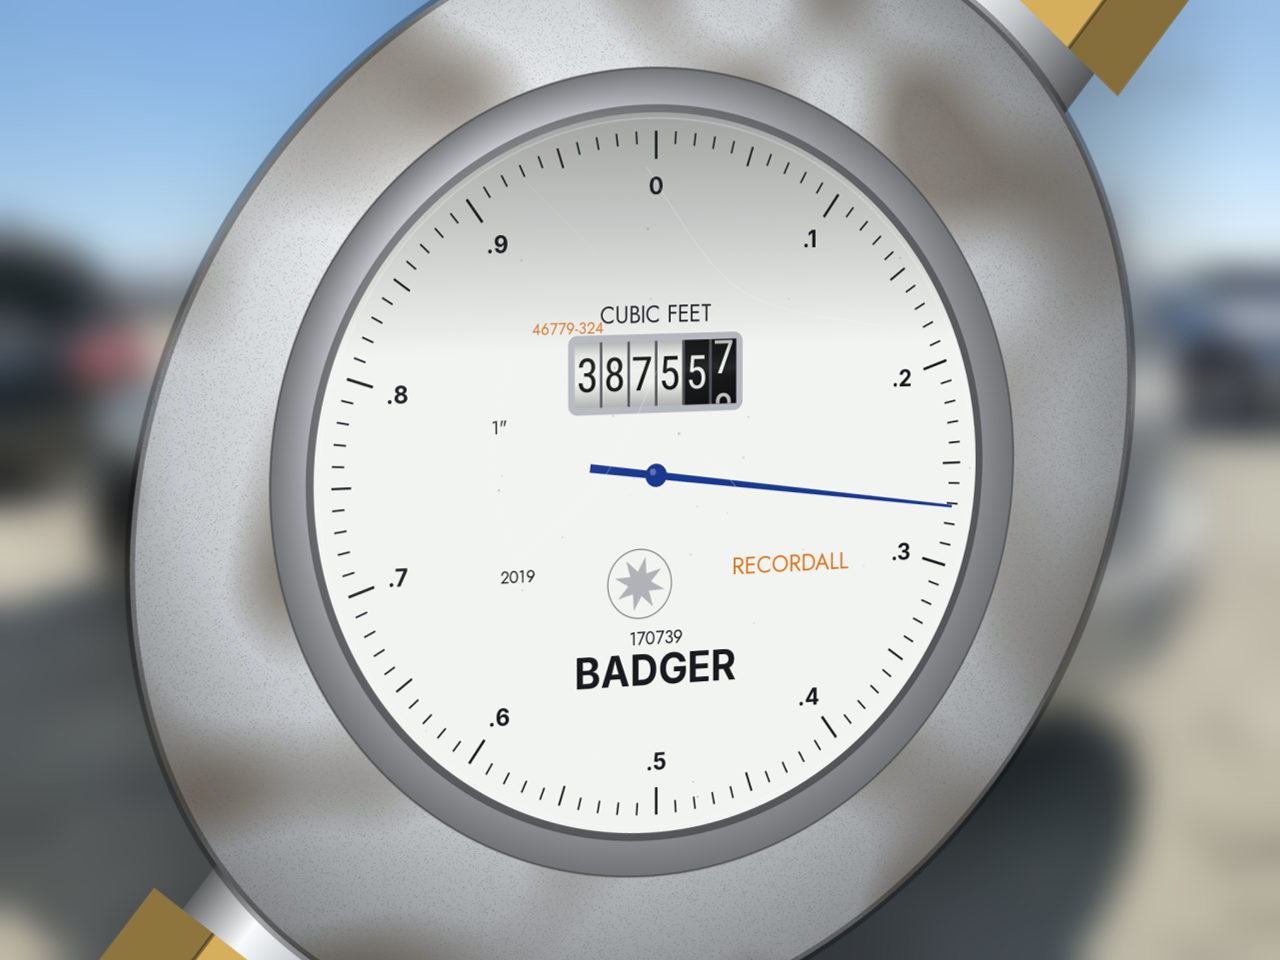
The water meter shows 387557.27ft³
